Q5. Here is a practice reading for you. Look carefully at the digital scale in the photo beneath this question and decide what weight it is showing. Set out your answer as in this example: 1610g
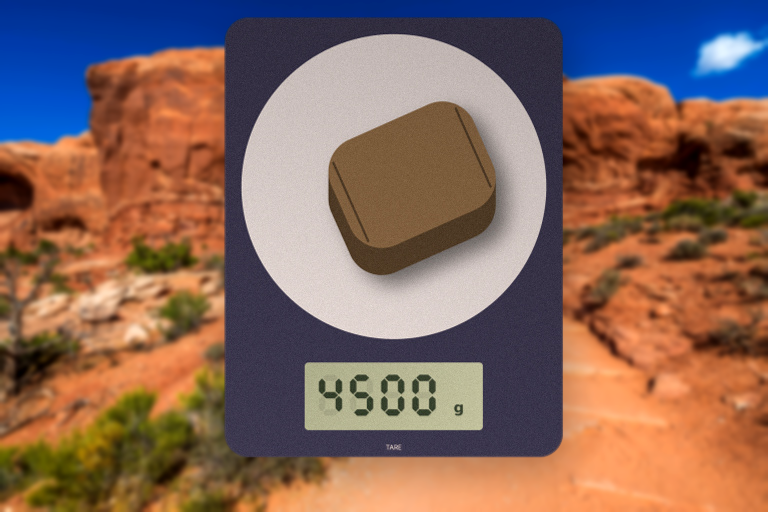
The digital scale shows 4500g
